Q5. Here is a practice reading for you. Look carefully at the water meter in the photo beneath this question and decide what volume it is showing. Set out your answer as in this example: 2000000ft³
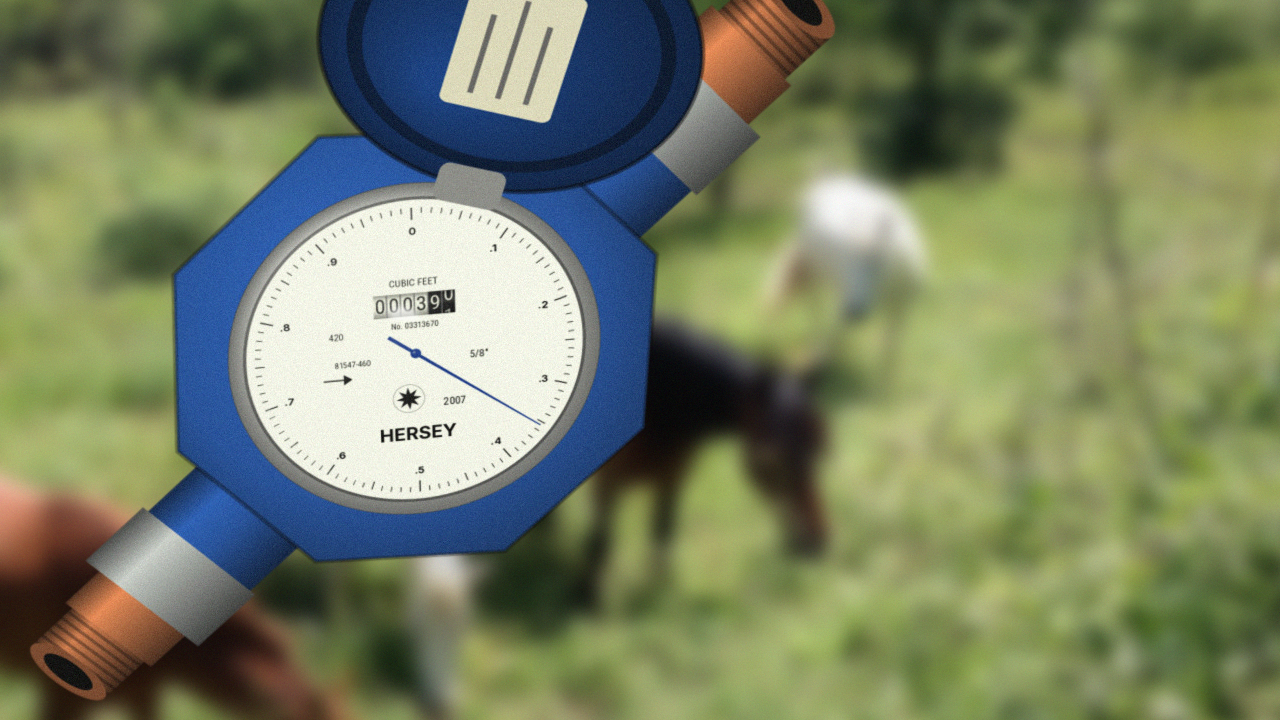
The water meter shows 390.35ft³
